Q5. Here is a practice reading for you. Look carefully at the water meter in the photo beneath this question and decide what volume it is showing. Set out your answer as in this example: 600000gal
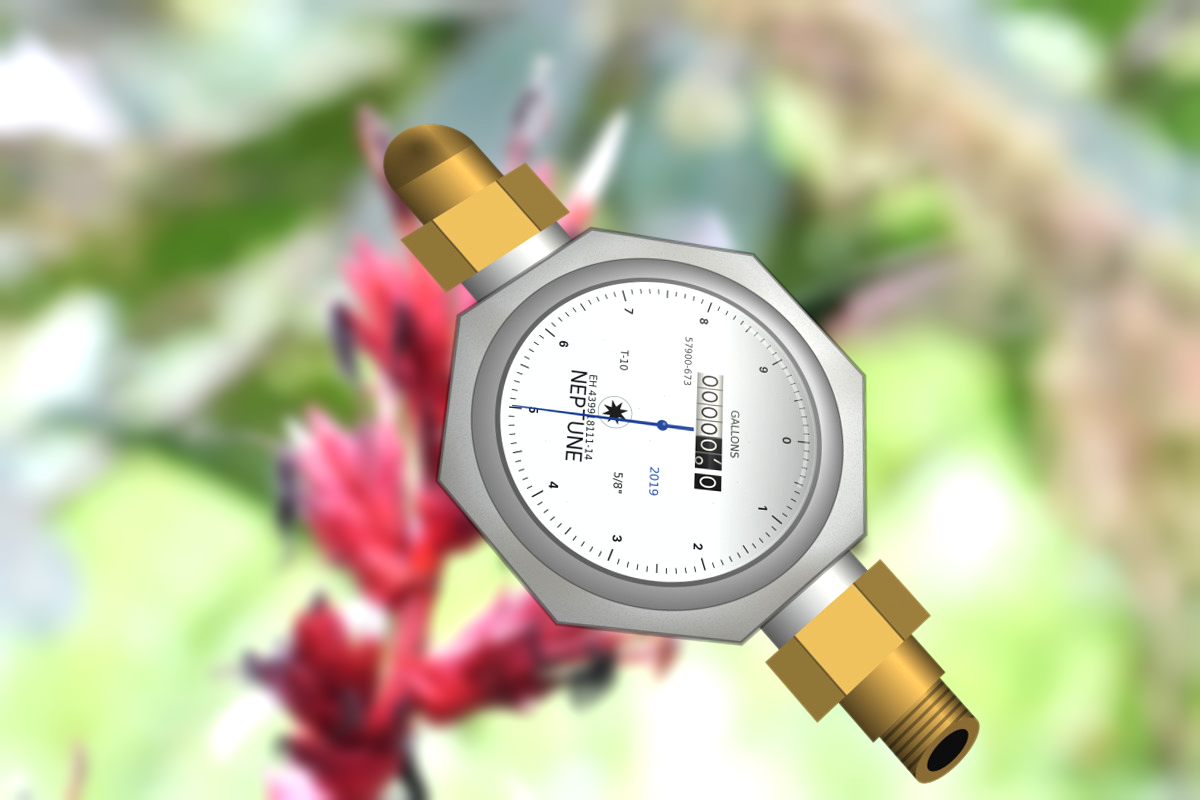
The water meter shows 75.0gal
